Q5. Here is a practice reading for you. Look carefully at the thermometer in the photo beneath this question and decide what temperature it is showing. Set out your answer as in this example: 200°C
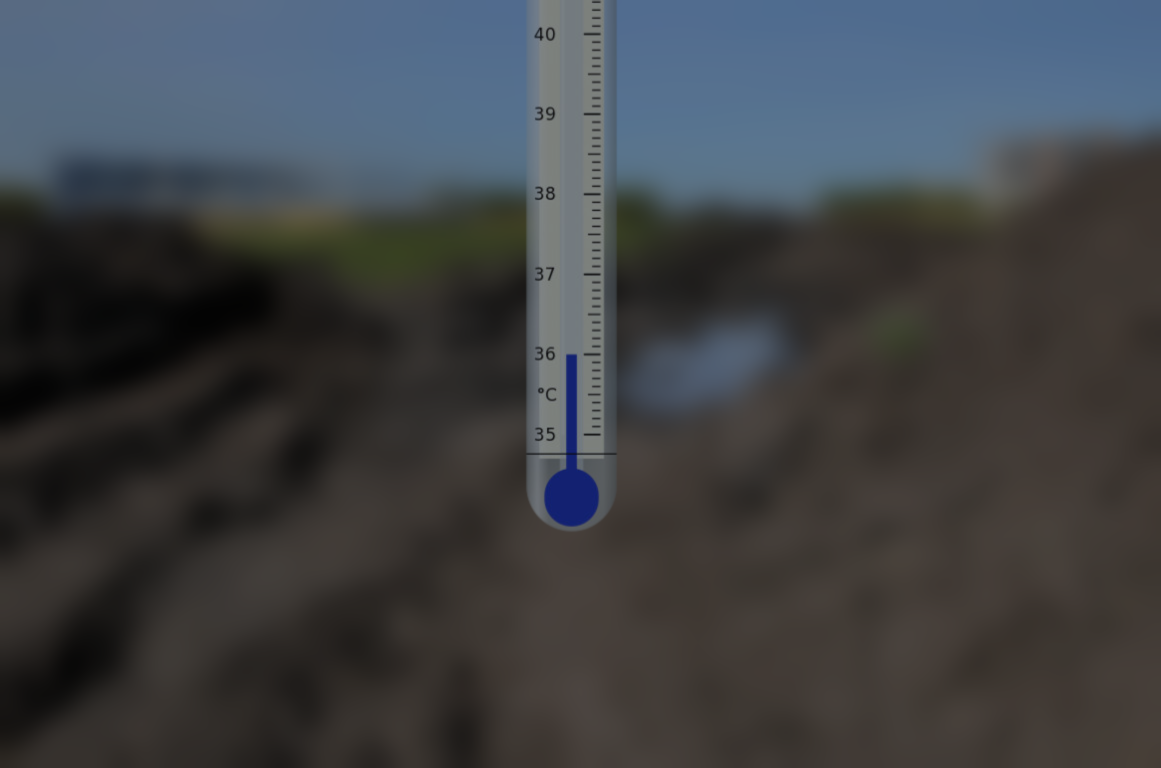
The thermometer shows 36°C
